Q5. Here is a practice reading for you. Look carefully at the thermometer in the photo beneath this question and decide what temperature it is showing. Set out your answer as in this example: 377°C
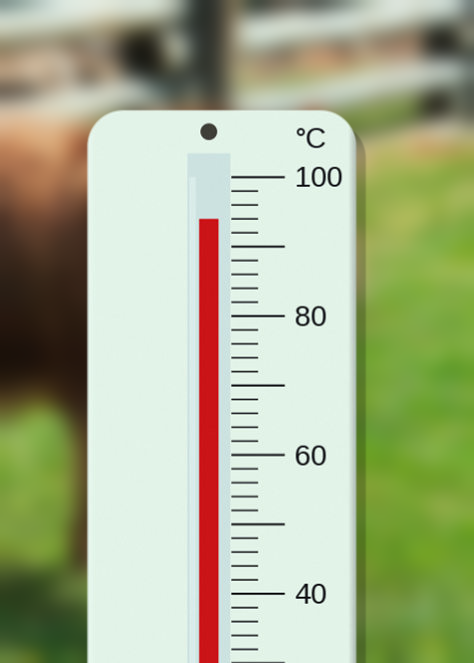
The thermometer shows 94°C
